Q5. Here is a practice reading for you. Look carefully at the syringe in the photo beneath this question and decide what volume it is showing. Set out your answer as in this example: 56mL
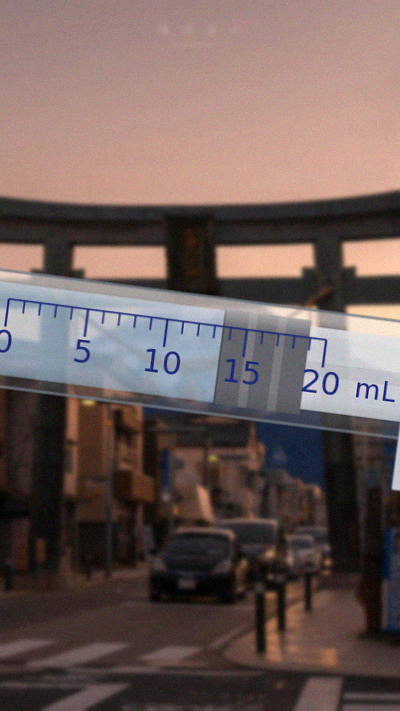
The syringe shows 13.5mL
